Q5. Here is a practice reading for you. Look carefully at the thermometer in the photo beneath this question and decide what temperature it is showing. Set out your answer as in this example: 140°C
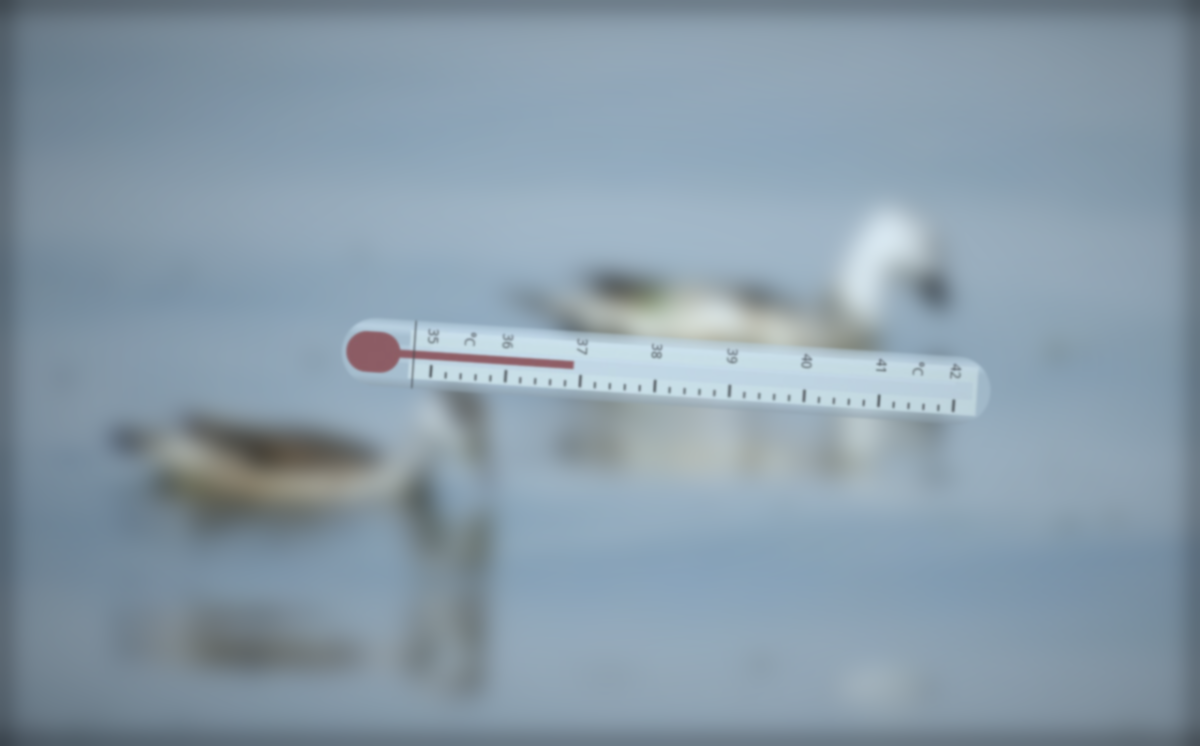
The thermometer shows 36.9°C
